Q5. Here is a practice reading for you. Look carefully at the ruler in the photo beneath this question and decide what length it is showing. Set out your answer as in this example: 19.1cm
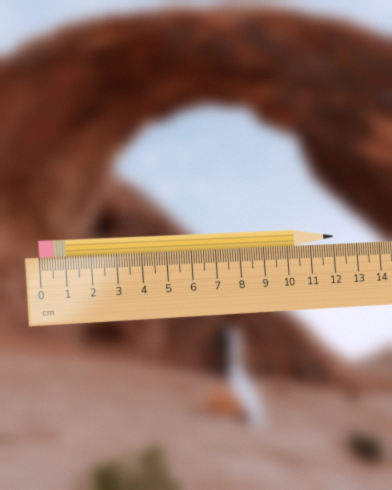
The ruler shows 12cm
